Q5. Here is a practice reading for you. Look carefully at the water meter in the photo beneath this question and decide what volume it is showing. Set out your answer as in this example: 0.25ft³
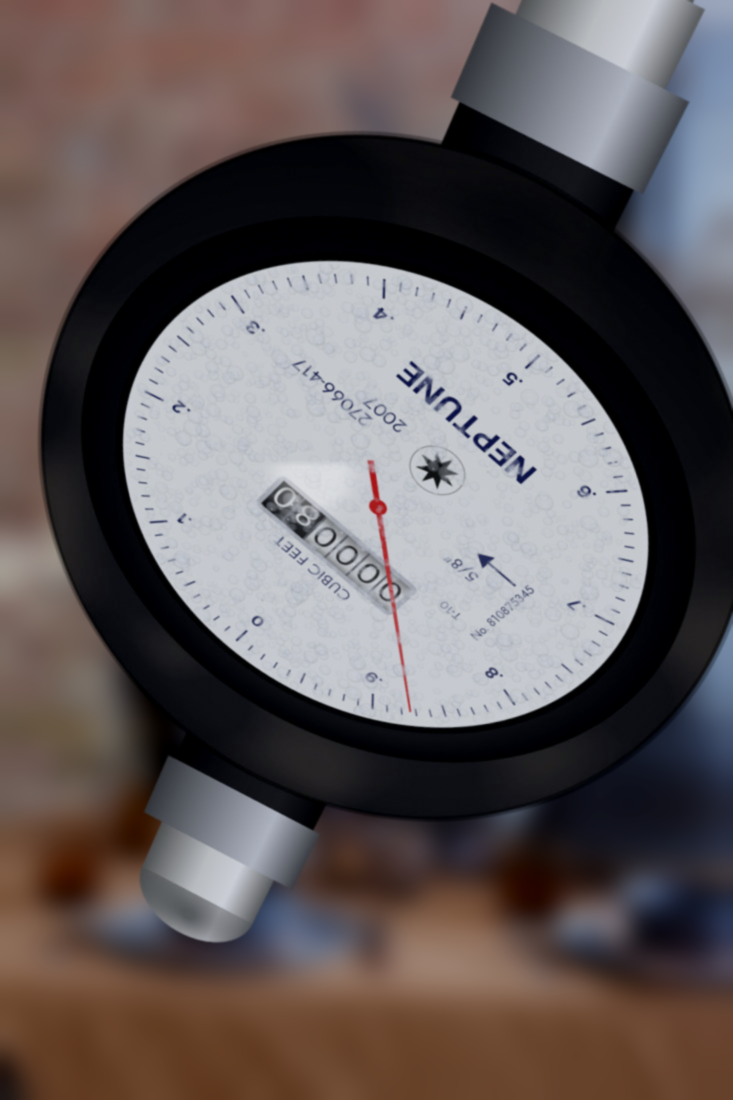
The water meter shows 79.87ft³
